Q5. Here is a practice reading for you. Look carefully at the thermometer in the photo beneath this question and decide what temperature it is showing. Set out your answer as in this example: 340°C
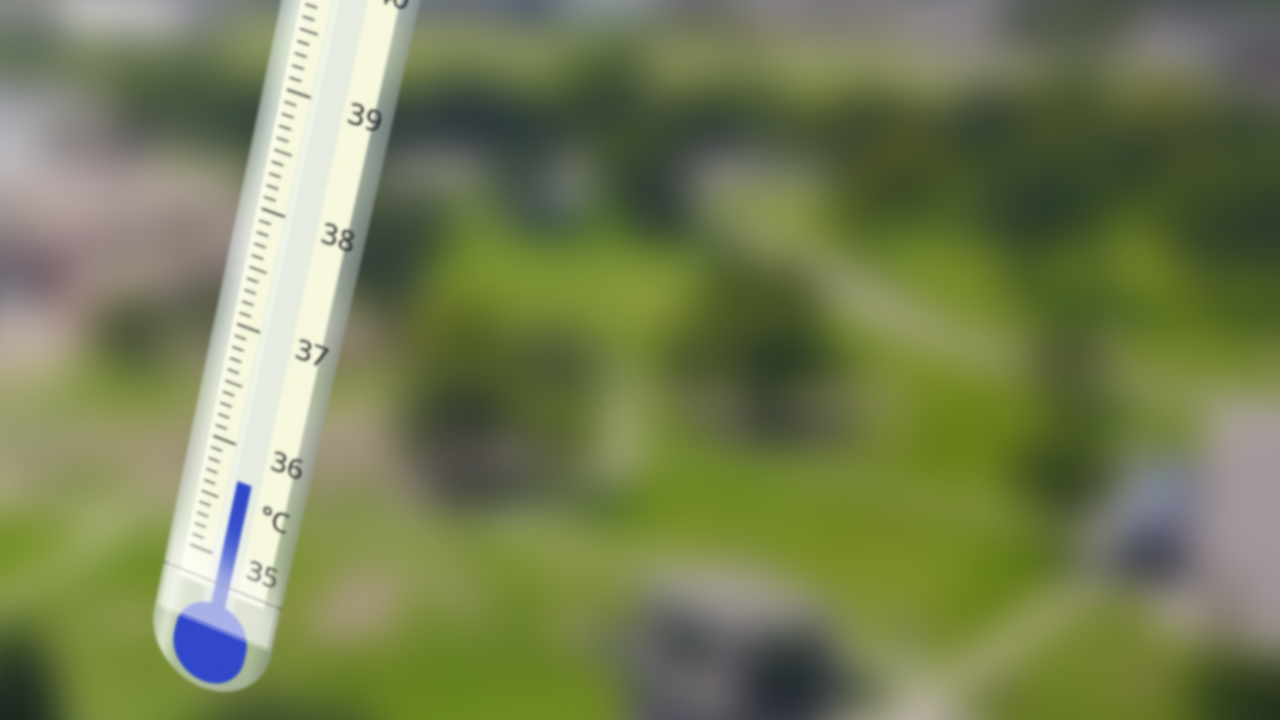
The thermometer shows 35.7°C
